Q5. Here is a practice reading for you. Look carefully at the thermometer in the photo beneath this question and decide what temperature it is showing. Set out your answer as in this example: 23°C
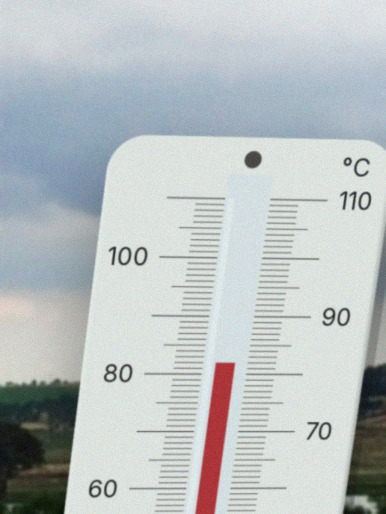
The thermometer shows 82°C
